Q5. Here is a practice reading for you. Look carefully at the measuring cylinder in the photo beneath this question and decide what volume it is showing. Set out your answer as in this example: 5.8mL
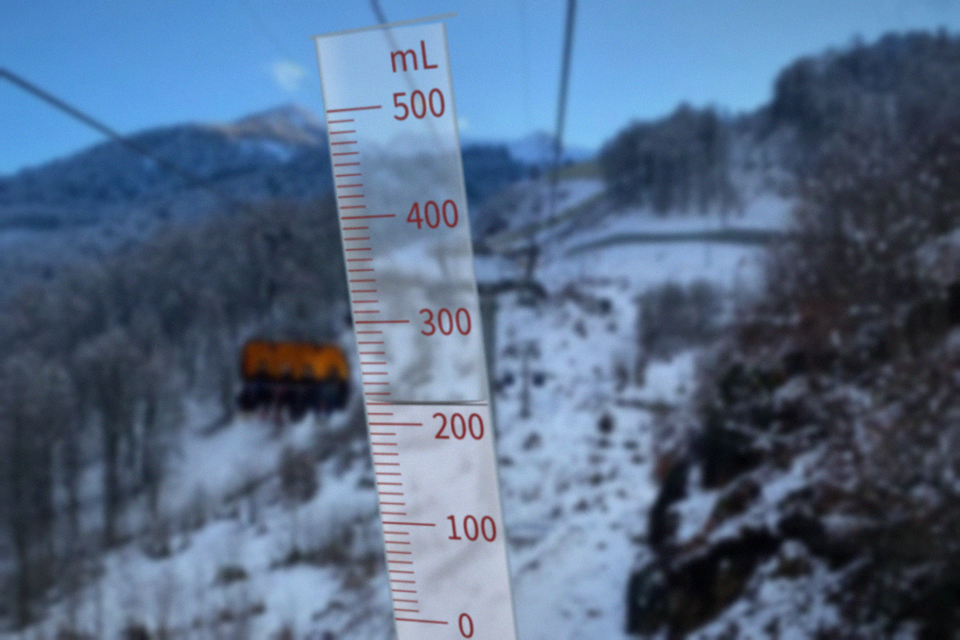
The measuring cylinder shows 220mL
